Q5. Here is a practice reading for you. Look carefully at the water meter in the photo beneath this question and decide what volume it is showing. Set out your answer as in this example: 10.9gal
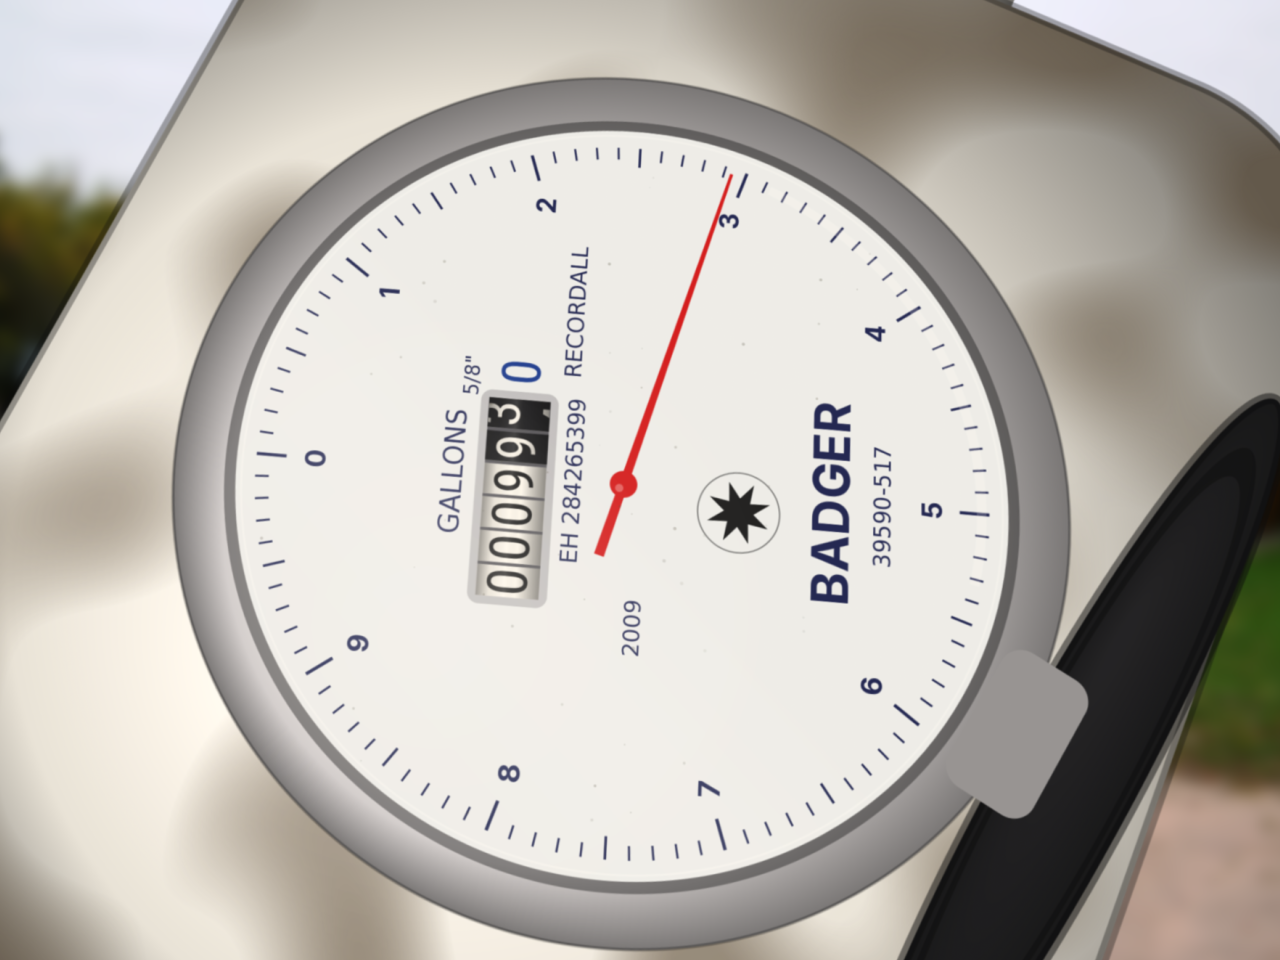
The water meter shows 9932.9gal
